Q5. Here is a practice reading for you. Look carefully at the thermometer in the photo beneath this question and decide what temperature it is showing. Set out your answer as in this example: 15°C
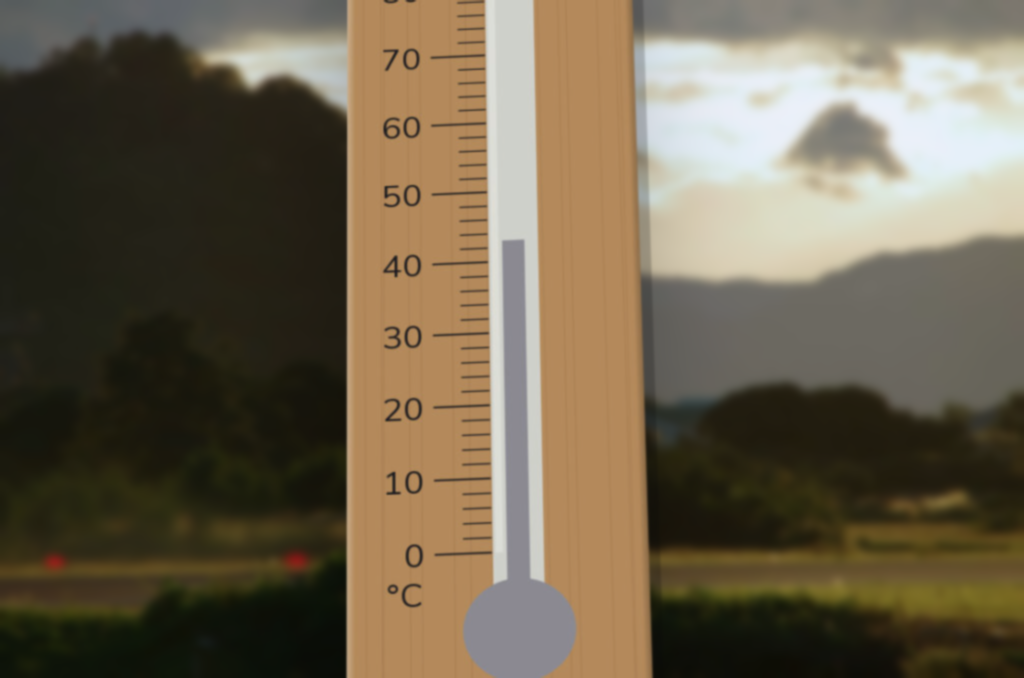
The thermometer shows 43°C
